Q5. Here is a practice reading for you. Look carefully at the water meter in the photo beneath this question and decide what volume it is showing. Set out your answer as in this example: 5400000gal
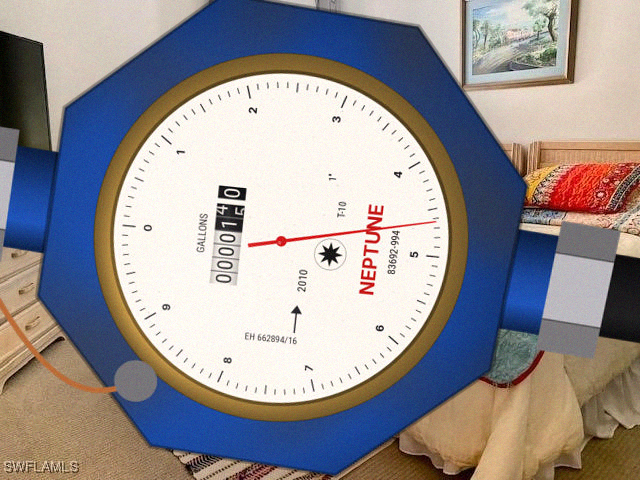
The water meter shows 144.6gal
